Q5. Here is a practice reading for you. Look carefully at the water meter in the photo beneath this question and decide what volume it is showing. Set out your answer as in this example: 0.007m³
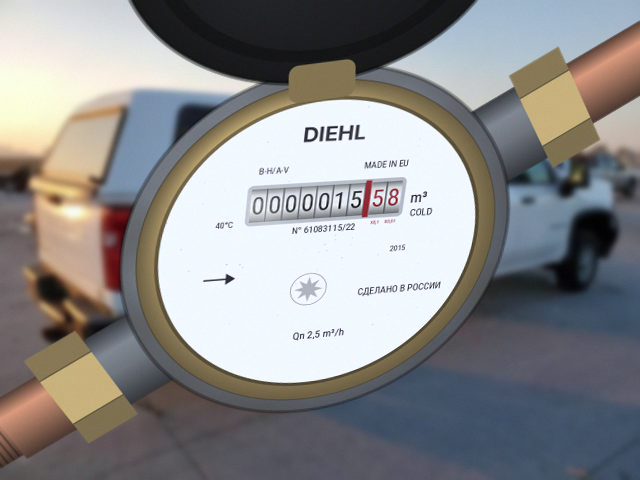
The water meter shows 15.58m³
